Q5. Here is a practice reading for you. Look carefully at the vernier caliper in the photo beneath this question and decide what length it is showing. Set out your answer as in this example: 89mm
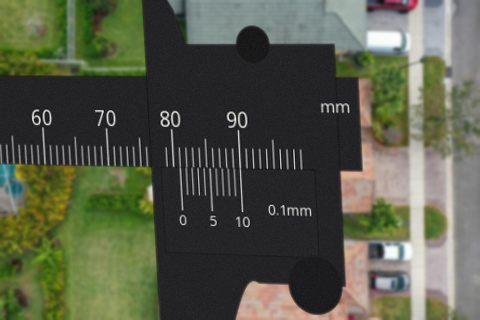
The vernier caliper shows 81.0mm
